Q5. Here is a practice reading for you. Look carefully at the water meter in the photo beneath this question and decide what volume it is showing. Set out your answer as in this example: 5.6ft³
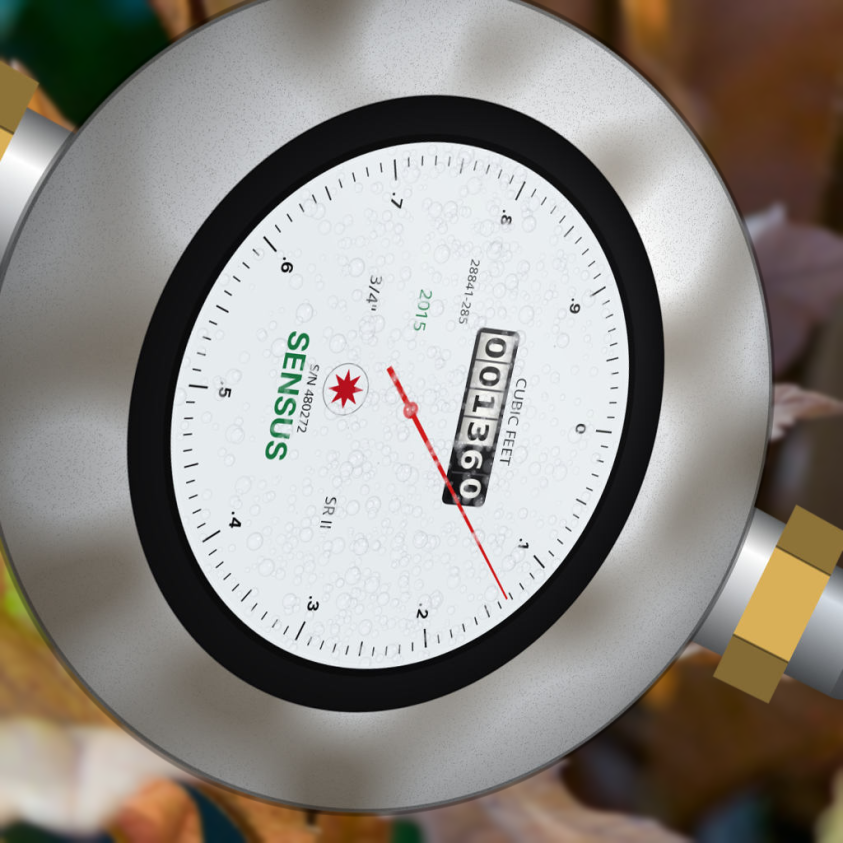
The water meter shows 1360.13ft³
